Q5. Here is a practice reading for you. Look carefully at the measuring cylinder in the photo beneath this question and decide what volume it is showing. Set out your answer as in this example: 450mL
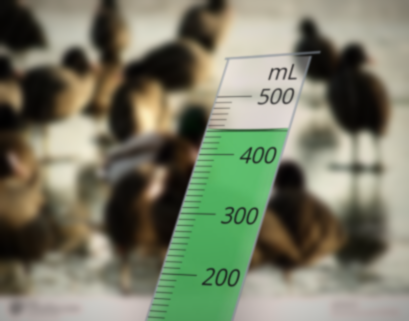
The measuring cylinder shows 440mL
